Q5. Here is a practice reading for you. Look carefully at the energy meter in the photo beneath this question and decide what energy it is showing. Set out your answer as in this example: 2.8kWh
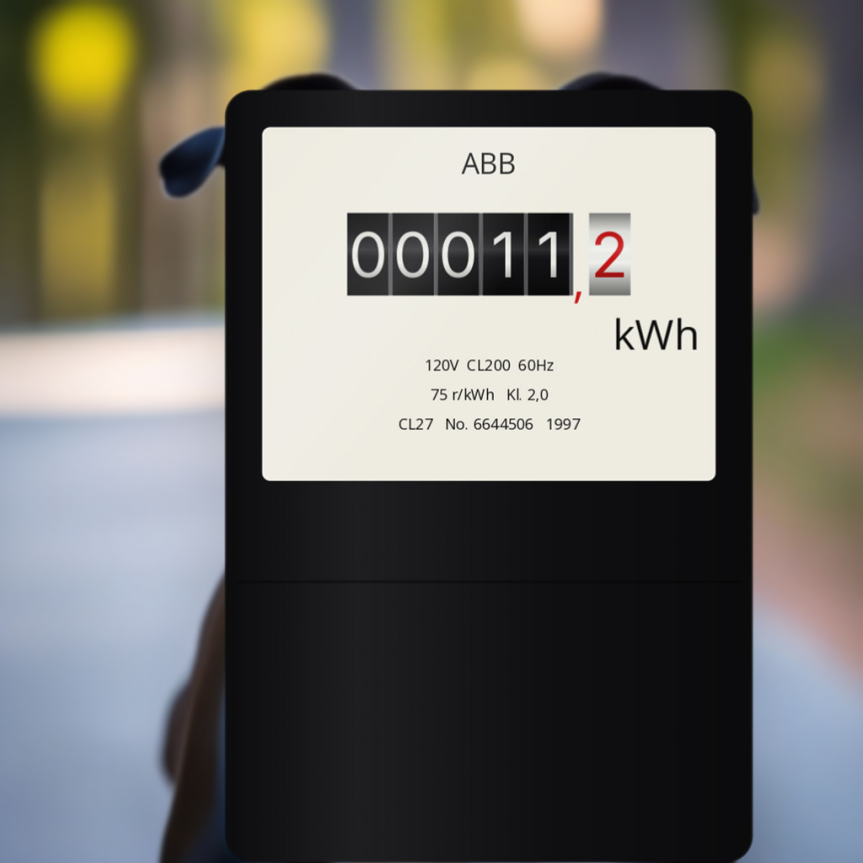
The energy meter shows 11.2kWh
